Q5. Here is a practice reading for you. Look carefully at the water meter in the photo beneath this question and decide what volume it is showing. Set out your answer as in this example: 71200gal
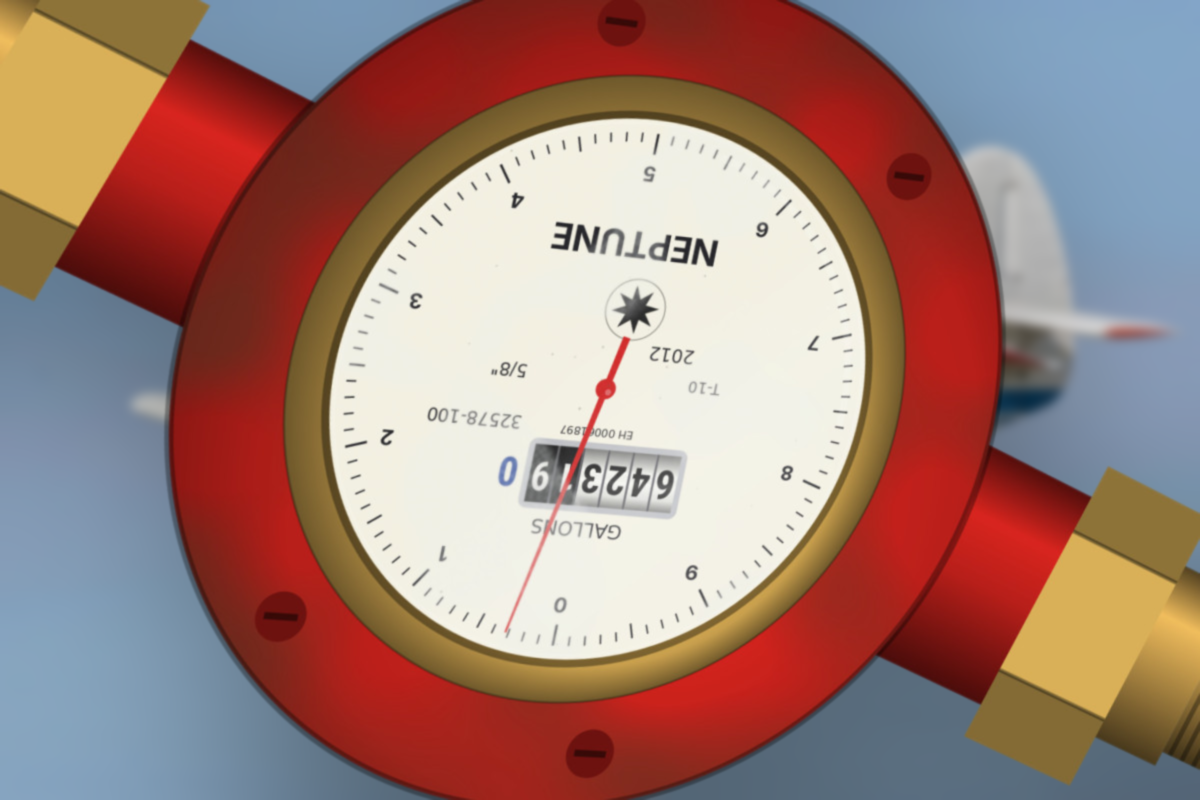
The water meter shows 6423190.3gal
